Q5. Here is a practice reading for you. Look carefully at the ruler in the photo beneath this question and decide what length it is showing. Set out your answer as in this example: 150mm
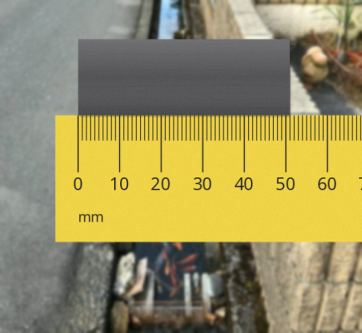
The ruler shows 51mm
